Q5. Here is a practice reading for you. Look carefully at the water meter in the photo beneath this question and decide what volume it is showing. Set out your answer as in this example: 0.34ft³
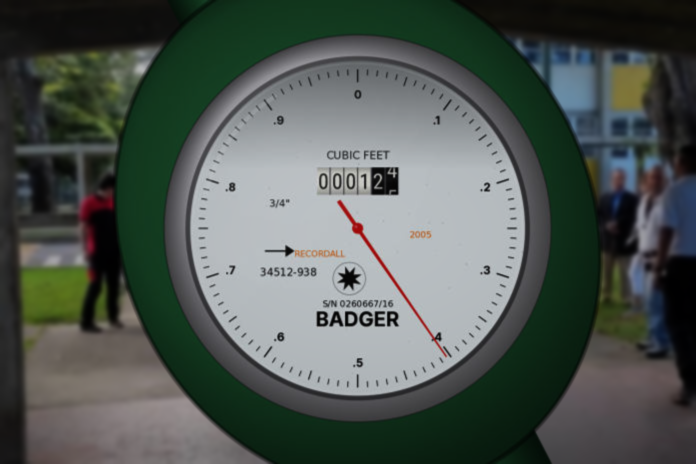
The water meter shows 124.40ft³
